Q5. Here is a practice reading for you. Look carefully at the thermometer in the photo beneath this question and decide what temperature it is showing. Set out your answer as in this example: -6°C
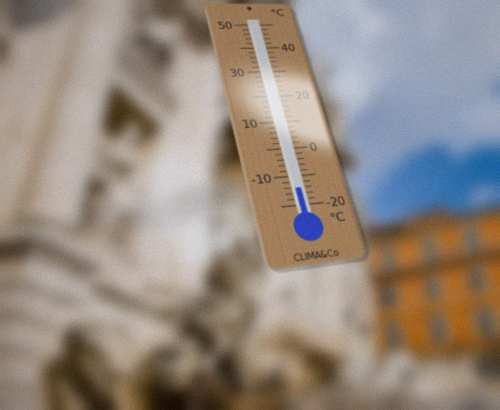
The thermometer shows -14°C
